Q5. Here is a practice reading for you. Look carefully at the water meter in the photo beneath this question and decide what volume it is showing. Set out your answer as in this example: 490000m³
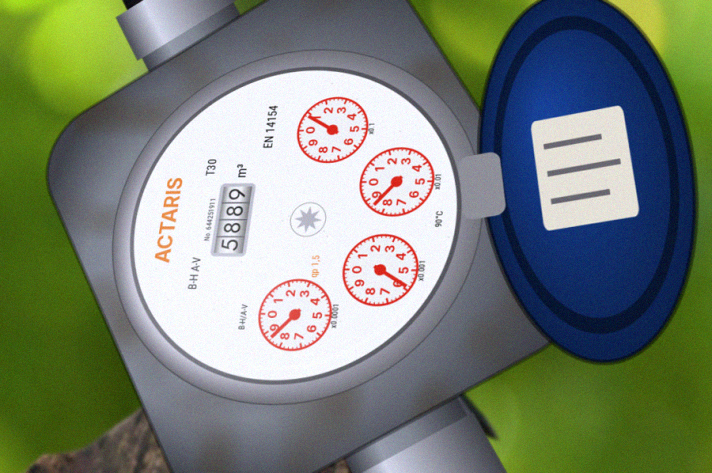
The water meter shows 5889.0858m³
